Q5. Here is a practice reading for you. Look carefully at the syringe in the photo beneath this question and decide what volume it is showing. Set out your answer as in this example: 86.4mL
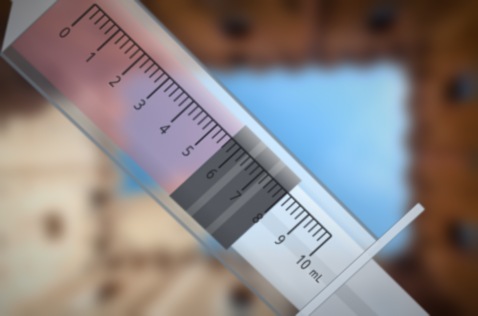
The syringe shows 5.6mL
